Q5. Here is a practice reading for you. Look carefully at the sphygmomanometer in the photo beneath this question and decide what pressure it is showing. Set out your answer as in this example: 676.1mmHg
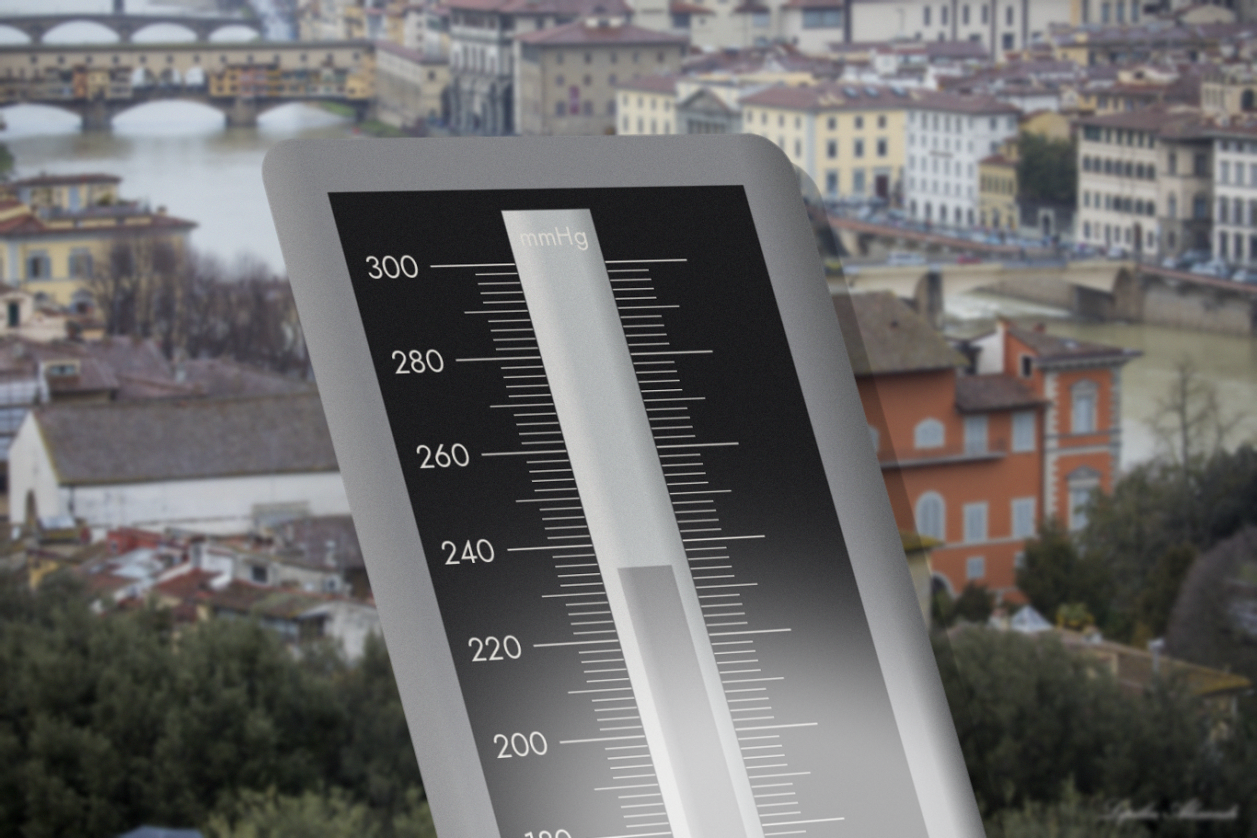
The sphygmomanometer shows 235mmHg
